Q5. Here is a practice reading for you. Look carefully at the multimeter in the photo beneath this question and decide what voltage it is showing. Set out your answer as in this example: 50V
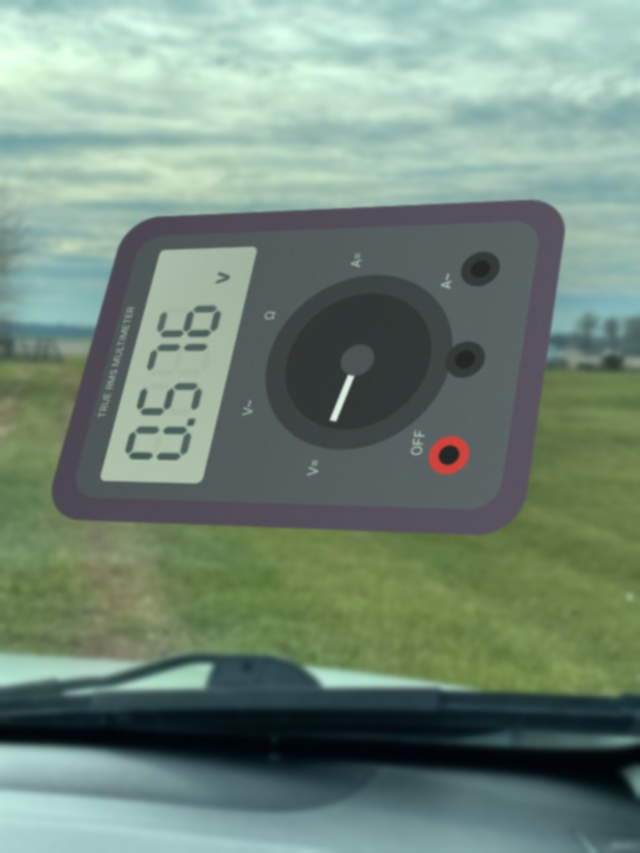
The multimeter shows 0.576V
